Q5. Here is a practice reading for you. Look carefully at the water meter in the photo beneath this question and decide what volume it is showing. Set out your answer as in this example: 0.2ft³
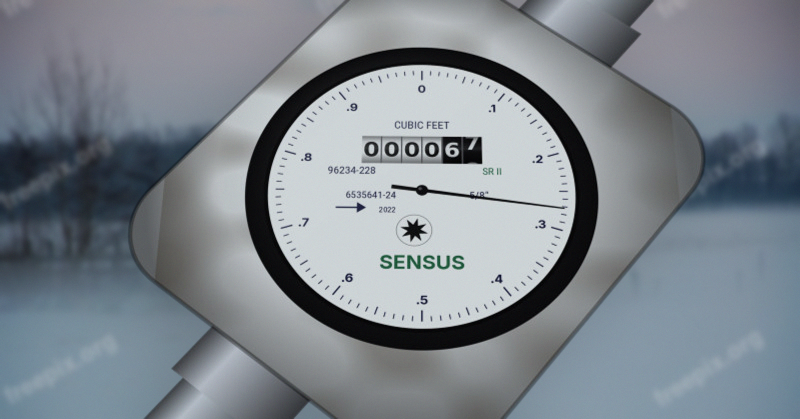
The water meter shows 67.27ft³
